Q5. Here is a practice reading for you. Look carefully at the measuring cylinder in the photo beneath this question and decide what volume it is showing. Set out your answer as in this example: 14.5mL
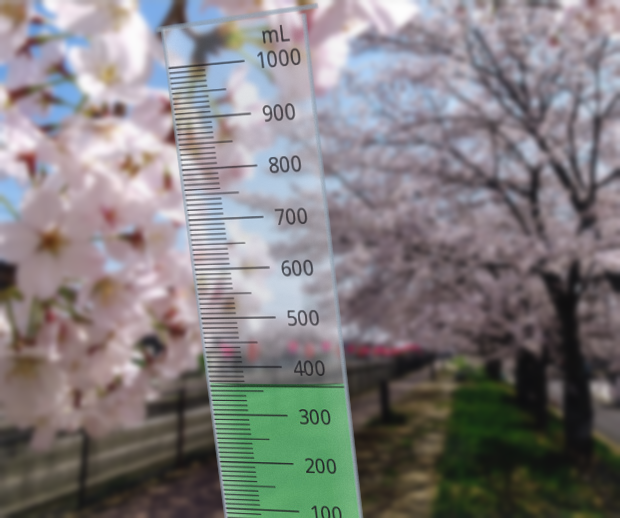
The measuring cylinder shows 360mL
